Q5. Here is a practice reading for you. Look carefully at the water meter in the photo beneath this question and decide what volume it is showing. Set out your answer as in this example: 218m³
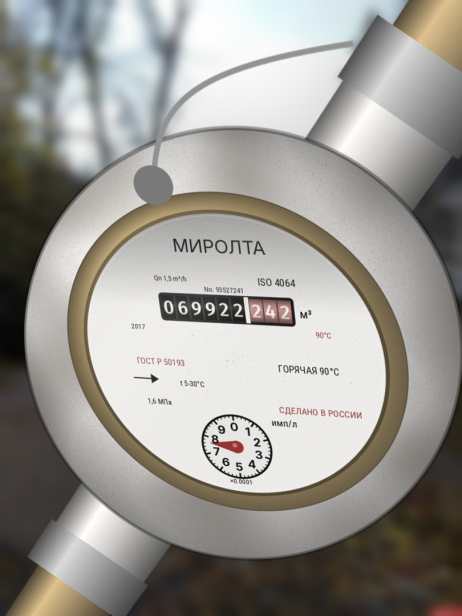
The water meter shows 69922.2427m³
